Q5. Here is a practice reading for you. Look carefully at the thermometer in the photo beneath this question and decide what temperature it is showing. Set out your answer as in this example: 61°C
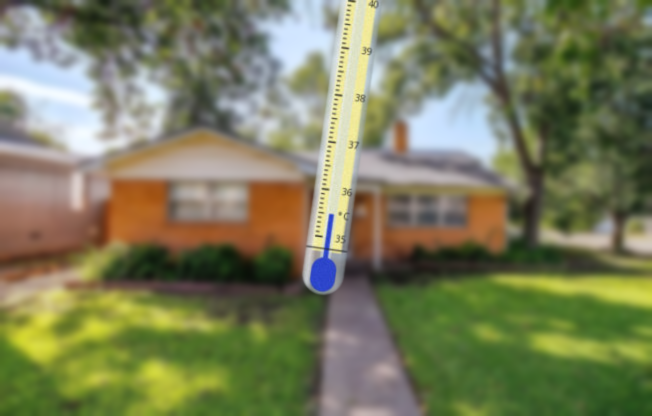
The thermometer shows 35.5°C
